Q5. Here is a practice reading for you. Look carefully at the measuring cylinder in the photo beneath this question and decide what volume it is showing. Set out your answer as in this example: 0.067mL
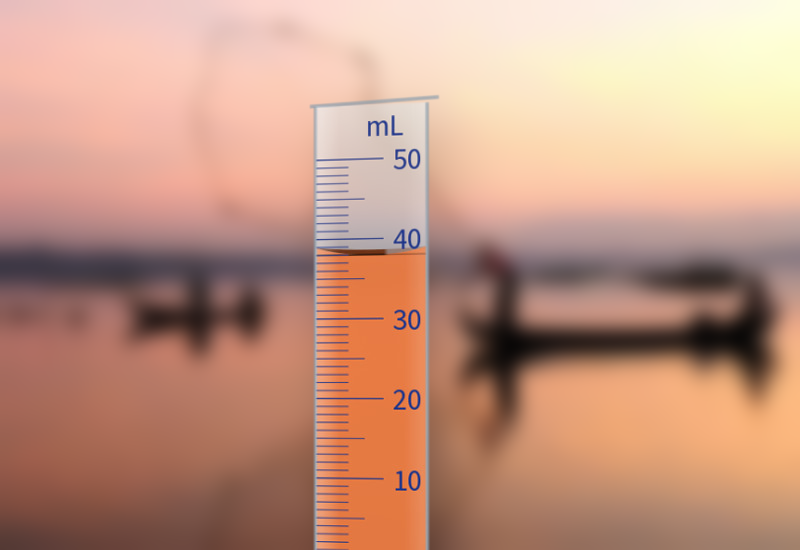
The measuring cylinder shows 38mL
